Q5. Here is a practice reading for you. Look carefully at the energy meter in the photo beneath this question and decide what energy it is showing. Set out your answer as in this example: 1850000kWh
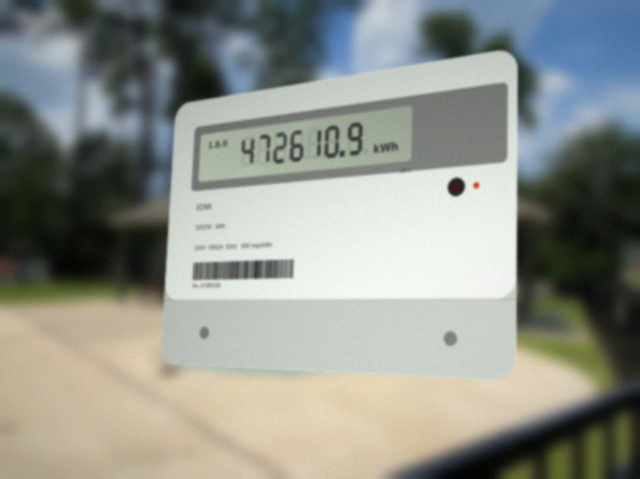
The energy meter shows 472610.9kWh
